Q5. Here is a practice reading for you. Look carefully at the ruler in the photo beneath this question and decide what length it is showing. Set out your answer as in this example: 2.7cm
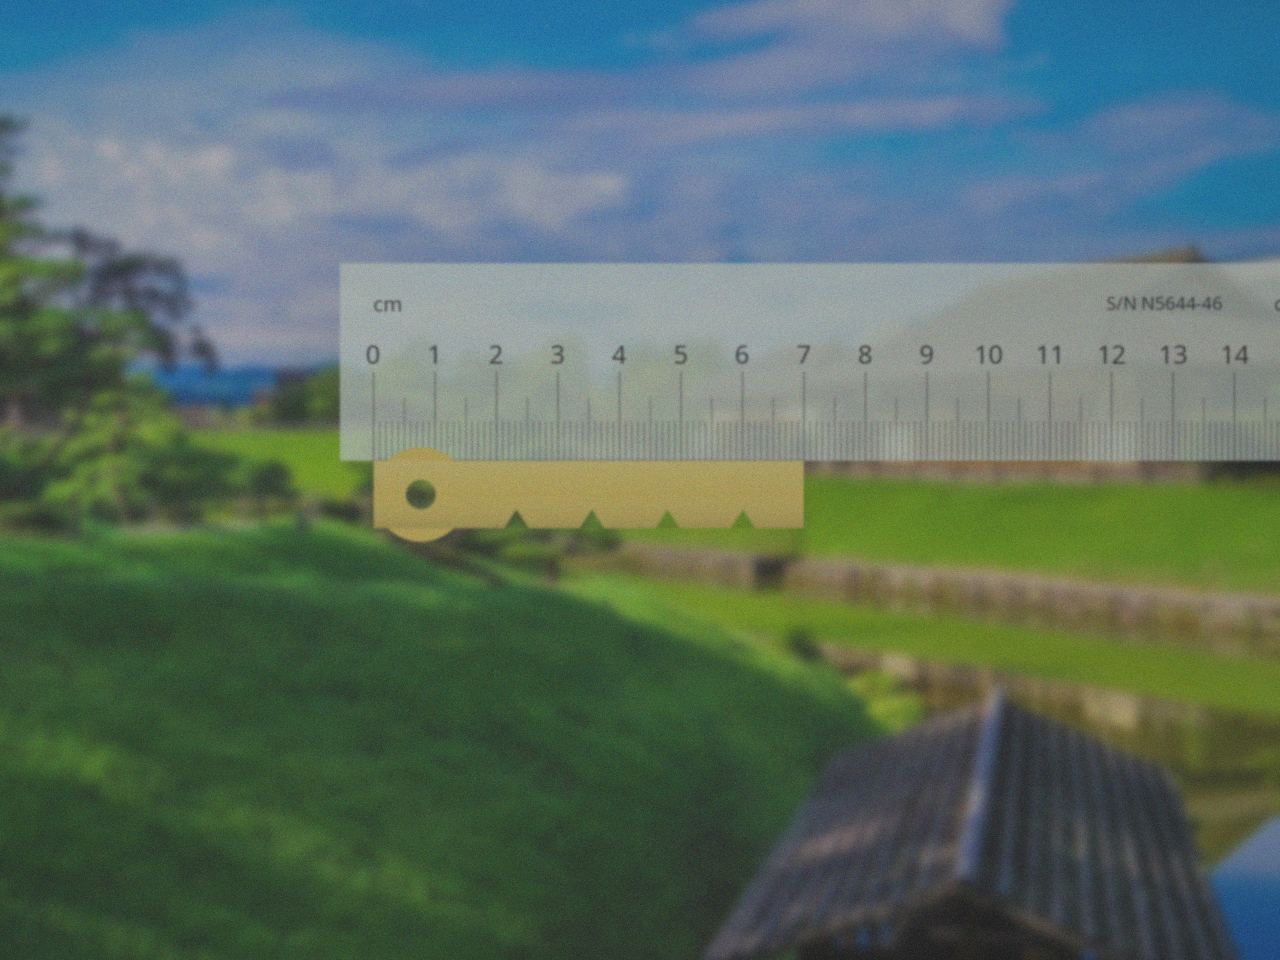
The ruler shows 7cm
